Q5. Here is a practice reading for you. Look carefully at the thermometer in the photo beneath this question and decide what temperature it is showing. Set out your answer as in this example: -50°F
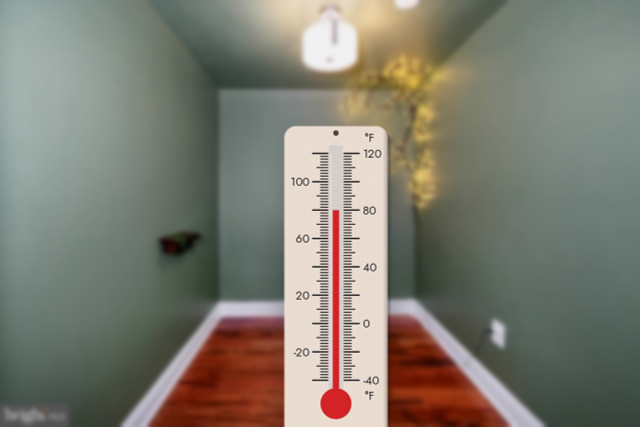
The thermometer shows 80°F
